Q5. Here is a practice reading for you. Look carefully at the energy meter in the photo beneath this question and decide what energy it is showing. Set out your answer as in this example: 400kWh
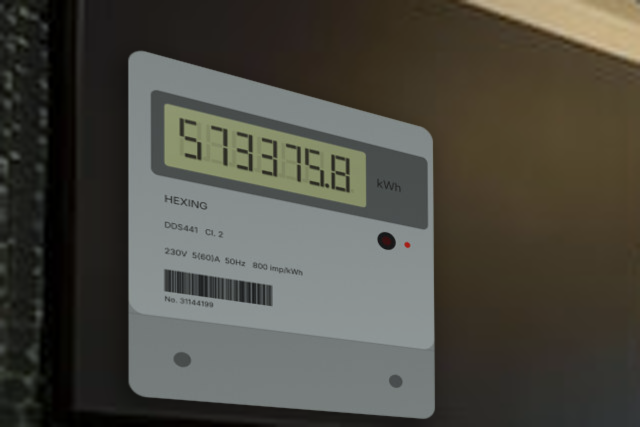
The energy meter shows 573375.8kWh
